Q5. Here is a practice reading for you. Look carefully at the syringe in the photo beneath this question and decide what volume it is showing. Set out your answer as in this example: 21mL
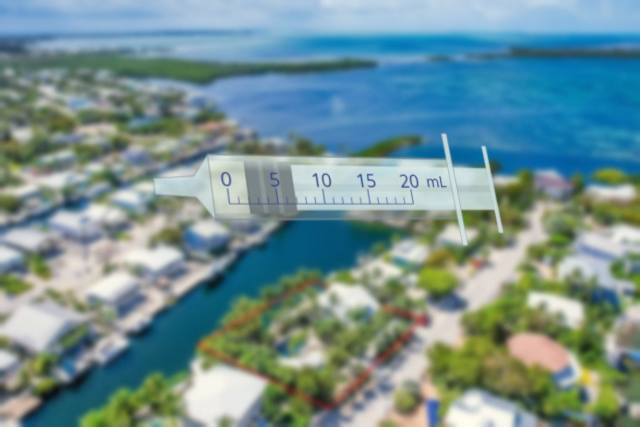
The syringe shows 2mL
